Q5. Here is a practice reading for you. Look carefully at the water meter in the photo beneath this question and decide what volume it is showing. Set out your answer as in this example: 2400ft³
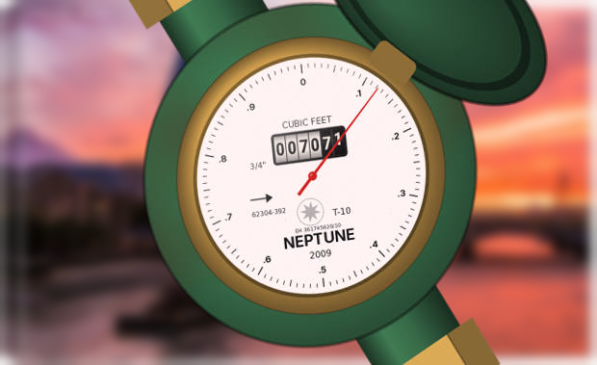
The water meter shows 7071.12ft³
